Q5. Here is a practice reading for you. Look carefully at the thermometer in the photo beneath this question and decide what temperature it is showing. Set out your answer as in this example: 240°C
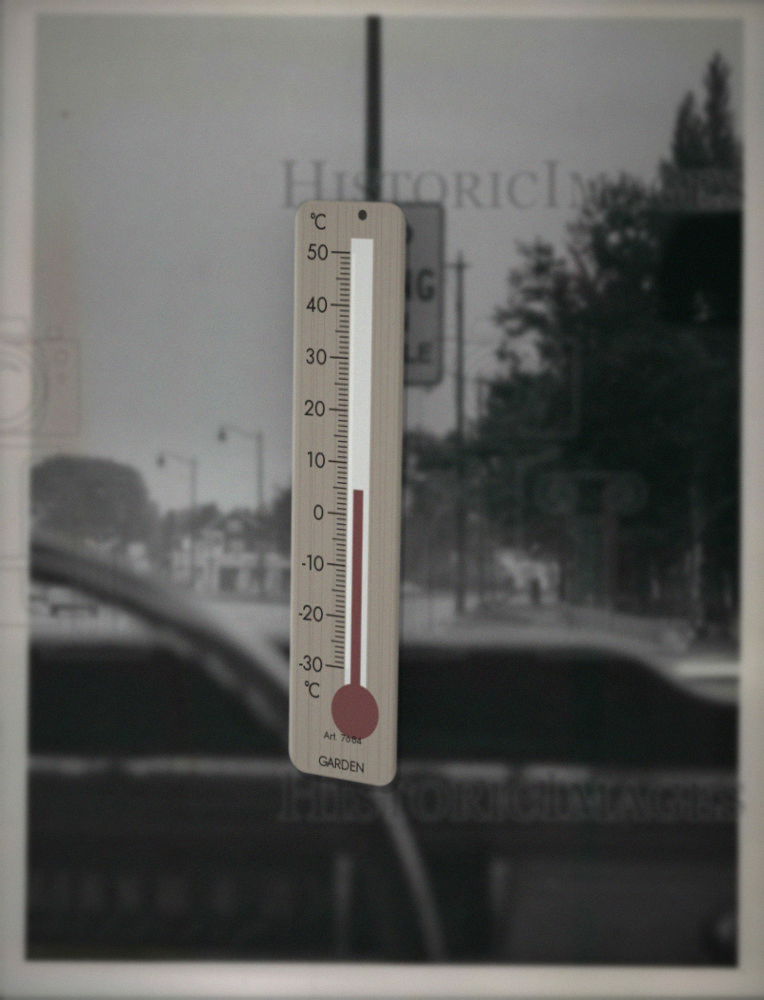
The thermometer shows 5°C
